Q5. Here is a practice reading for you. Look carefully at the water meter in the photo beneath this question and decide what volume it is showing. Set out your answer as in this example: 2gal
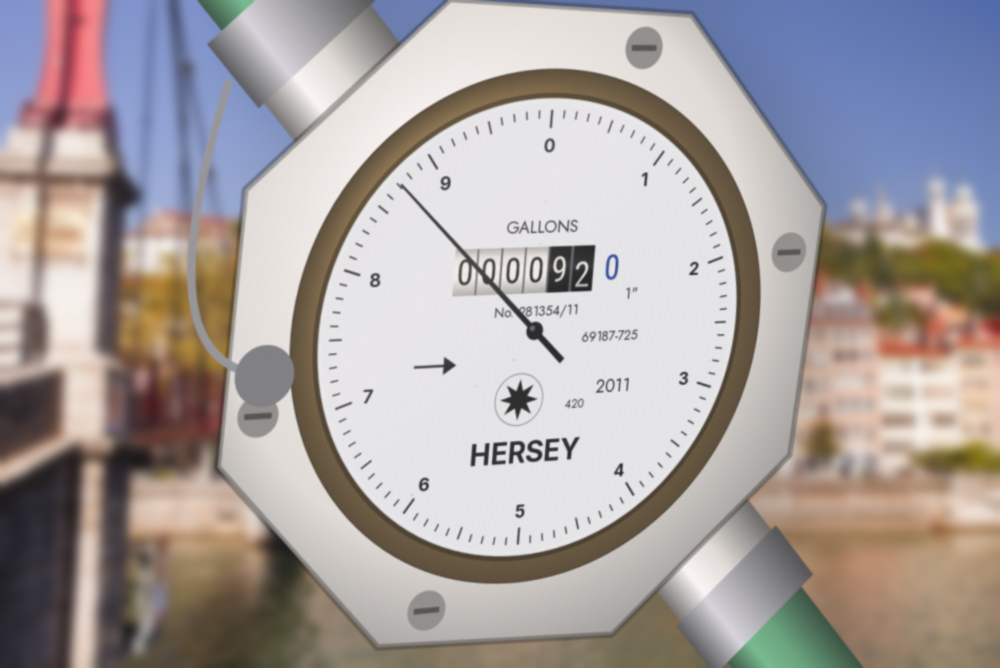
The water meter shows 918.7gal
